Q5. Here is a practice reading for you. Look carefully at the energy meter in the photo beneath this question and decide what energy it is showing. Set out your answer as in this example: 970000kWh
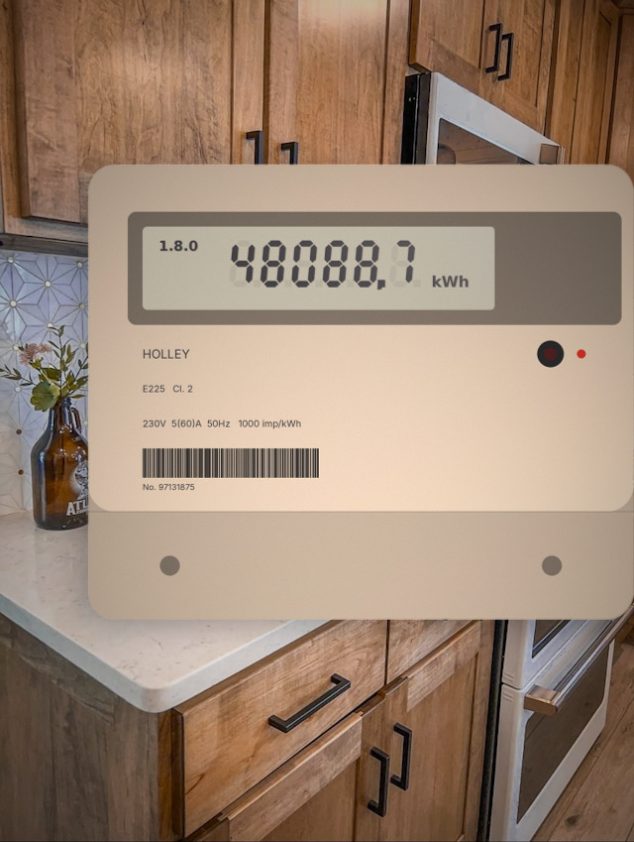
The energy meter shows 48088.7kWh
